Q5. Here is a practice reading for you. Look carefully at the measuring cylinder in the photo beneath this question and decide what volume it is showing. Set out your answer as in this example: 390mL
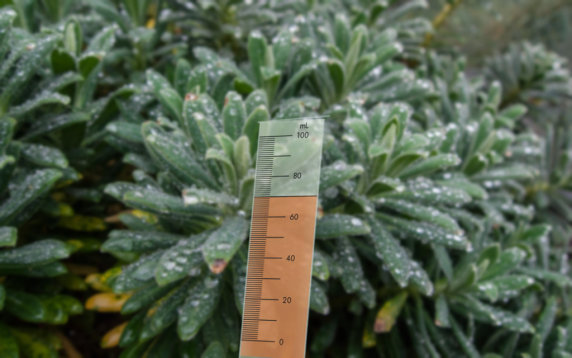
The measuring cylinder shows 70mL
